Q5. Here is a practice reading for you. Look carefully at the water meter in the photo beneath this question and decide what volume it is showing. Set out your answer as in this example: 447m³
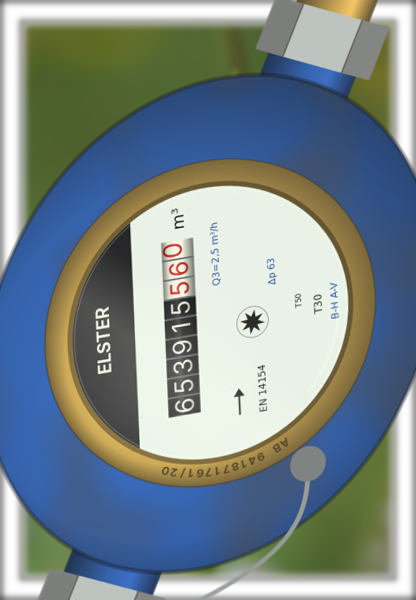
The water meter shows 653915.560m³
